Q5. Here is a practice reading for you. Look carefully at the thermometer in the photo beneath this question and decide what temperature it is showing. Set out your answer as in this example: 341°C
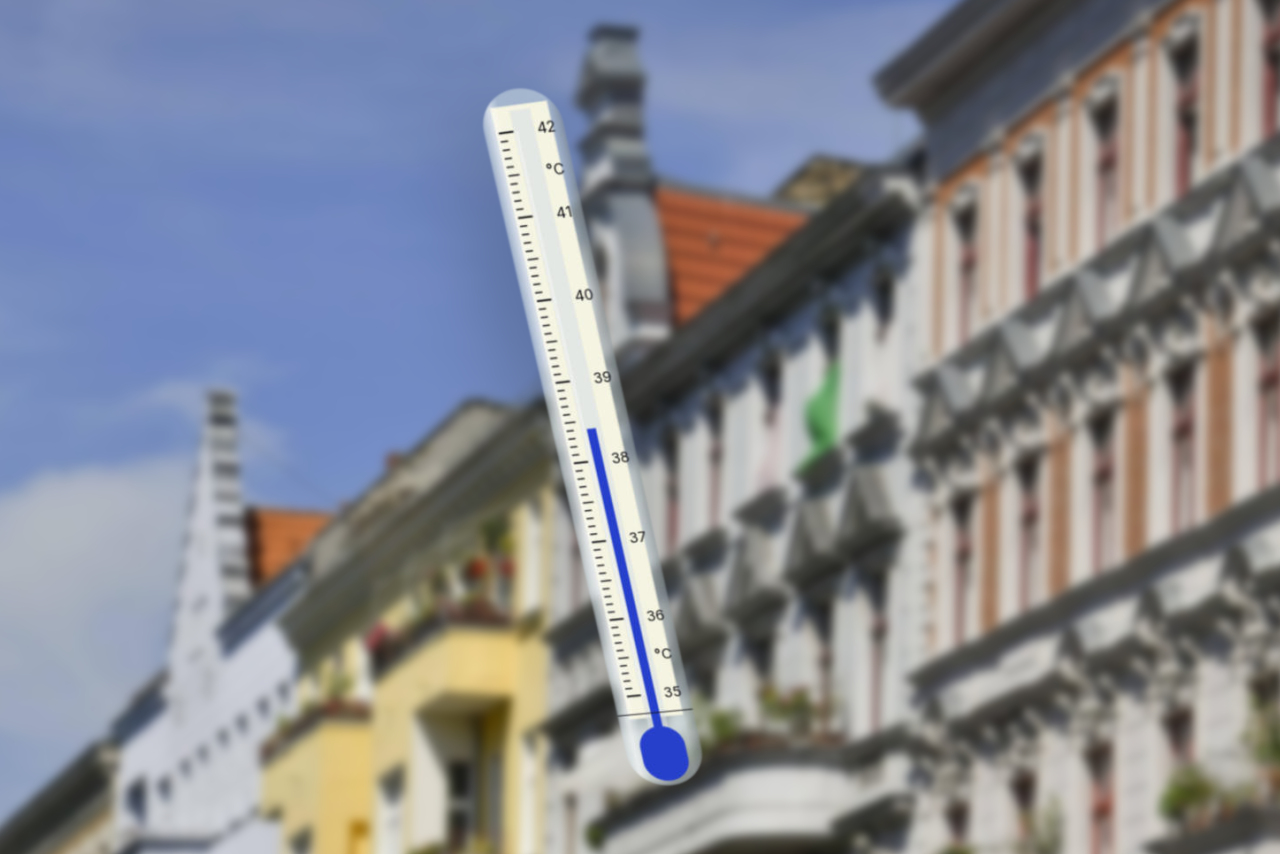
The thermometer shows 38.4°C
